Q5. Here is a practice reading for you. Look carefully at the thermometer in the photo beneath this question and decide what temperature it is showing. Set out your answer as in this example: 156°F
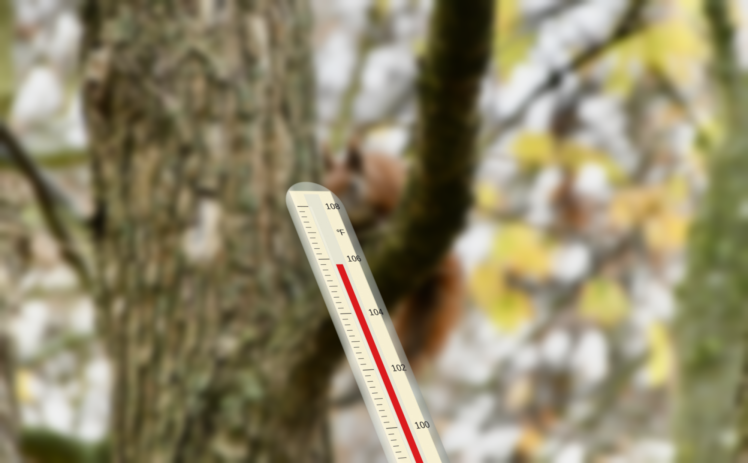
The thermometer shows 105.8°F
